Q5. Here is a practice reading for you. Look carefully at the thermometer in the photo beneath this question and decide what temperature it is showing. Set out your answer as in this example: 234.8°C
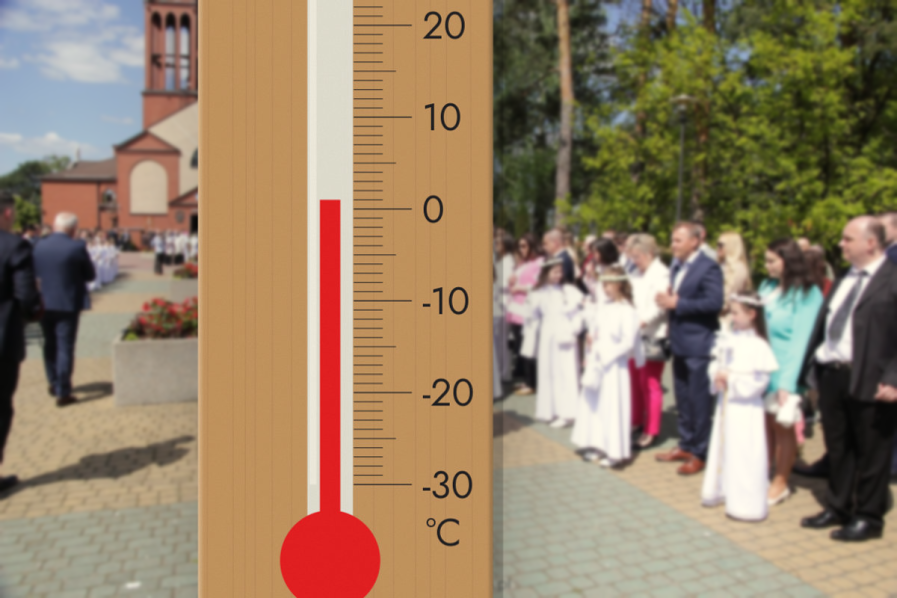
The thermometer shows 1°C
